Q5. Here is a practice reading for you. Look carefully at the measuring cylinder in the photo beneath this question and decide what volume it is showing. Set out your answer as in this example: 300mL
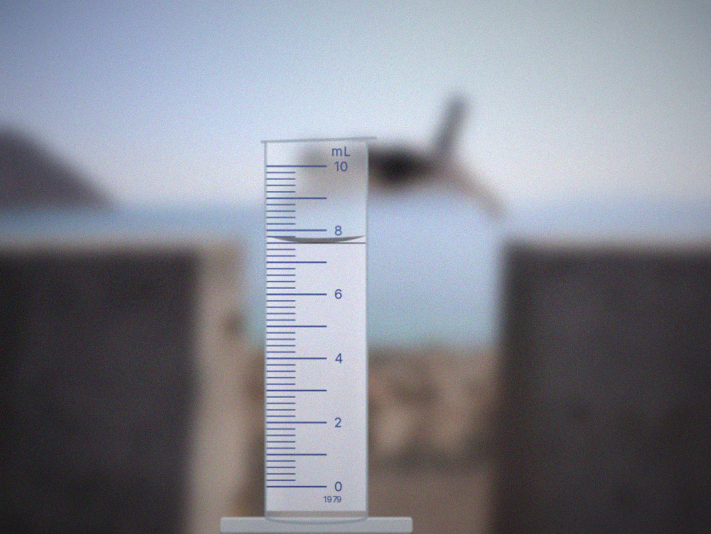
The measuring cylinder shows 7.6mL
